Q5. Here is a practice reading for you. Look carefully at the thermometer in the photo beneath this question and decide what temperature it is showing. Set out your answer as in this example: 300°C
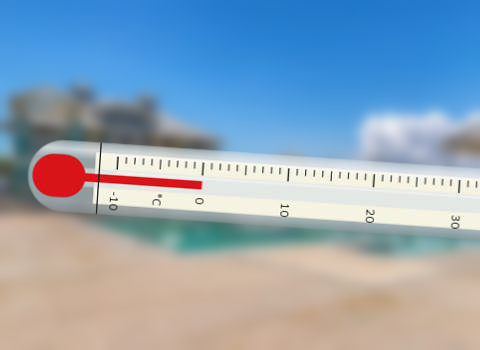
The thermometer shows 0°C
